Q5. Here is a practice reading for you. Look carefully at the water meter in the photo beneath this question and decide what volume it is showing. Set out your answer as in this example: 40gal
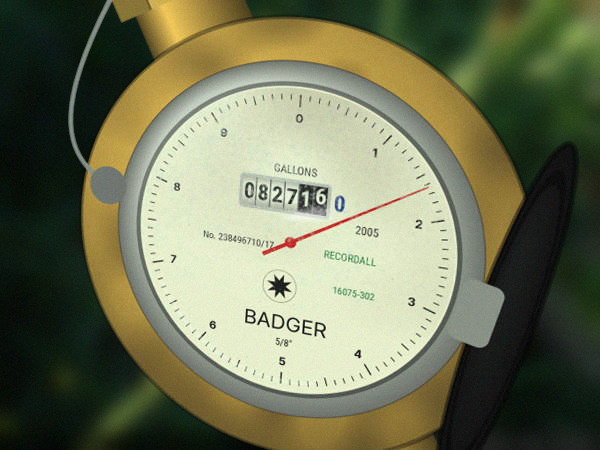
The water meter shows 827161.6gal
